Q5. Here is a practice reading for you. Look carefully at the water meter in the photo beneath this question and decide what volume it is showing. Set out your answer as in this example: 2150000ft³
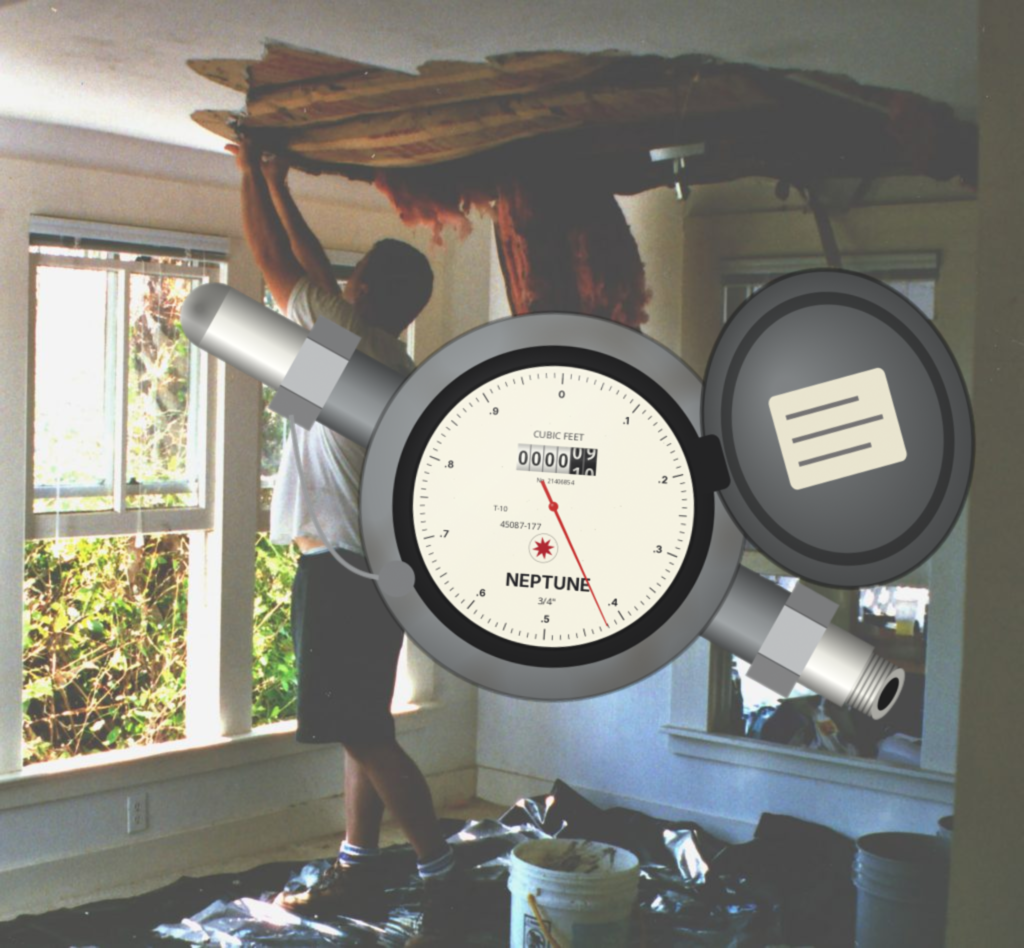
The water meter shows 9.42ft³
